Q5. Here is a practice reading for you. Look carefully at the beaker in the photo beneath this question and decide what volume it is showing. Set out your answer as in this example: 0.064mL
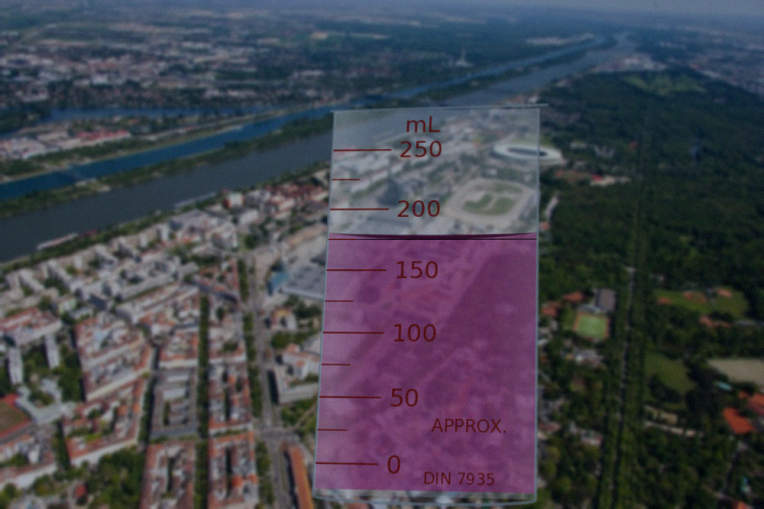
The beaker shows 175mL
